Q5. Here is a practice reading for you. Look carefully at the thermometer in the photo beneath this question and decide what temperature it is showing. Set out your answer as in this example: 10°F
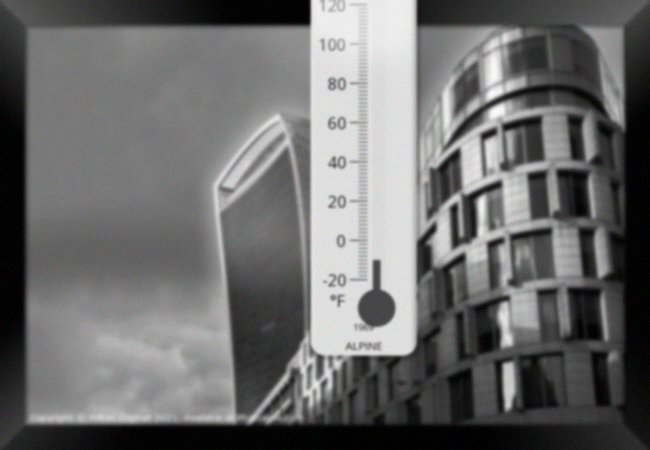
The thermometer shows -10°F
